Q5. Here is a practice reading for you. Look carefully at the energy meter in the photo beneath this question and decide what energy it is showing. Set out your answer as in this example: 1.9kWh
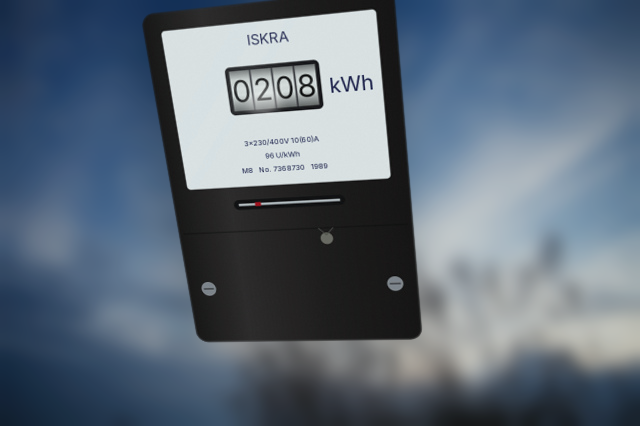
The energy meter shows 208kWh
